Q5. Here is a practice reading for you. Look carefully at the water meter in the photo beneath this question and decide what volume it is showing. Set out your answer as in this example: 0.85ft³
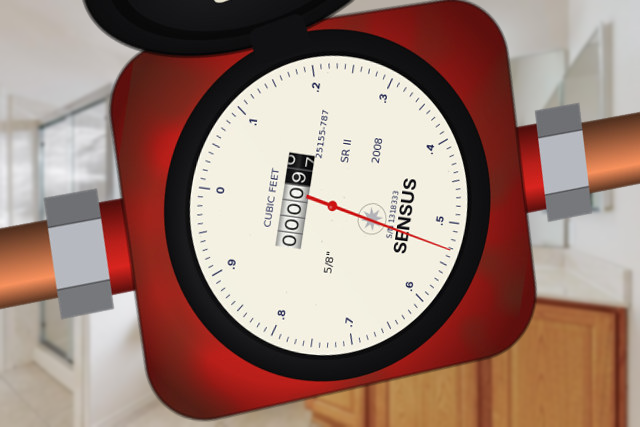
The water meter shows 96.53ft³
